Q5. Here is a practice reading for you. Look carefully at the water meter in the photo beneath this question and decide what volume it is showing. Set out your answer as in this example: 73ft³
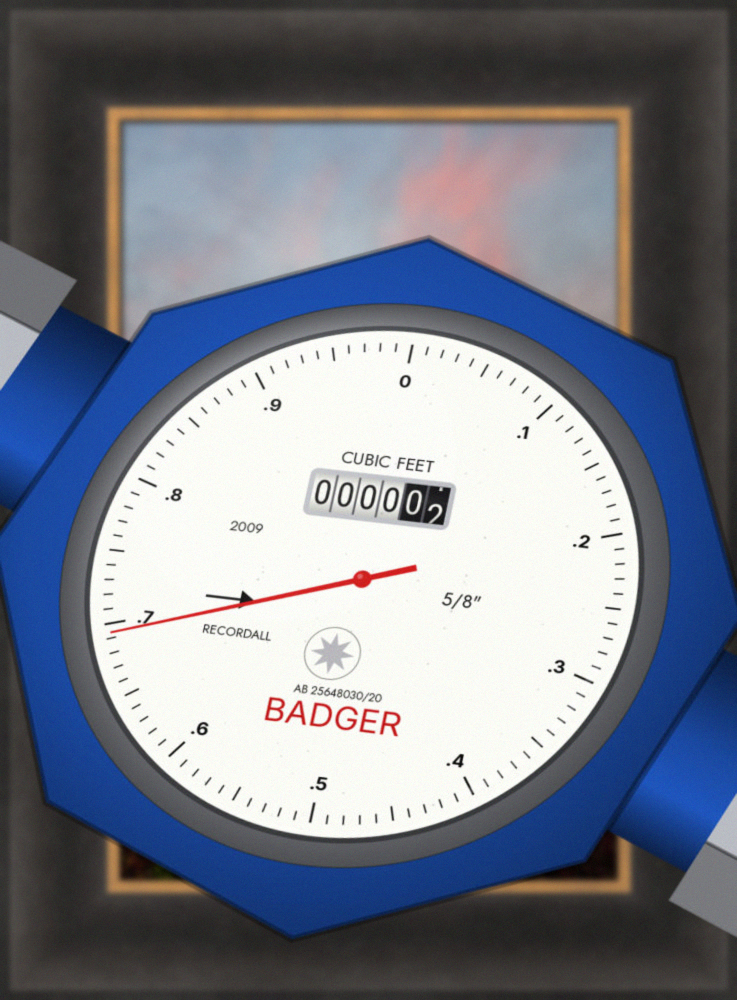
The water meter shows 1.69ft³
